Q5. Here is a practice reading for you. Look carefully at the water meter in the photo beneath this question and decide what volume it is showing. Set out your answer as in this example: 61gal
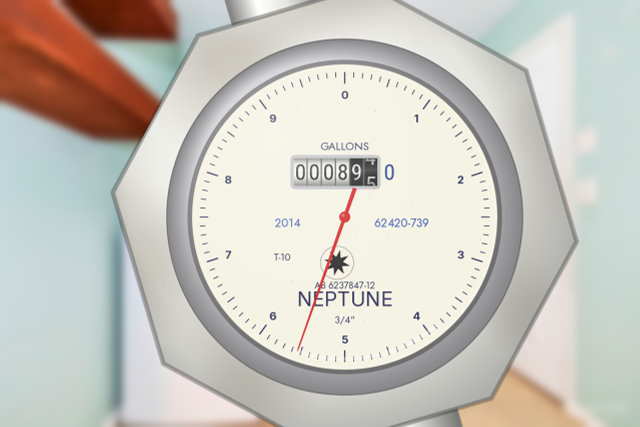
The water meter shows 8945.5gal
